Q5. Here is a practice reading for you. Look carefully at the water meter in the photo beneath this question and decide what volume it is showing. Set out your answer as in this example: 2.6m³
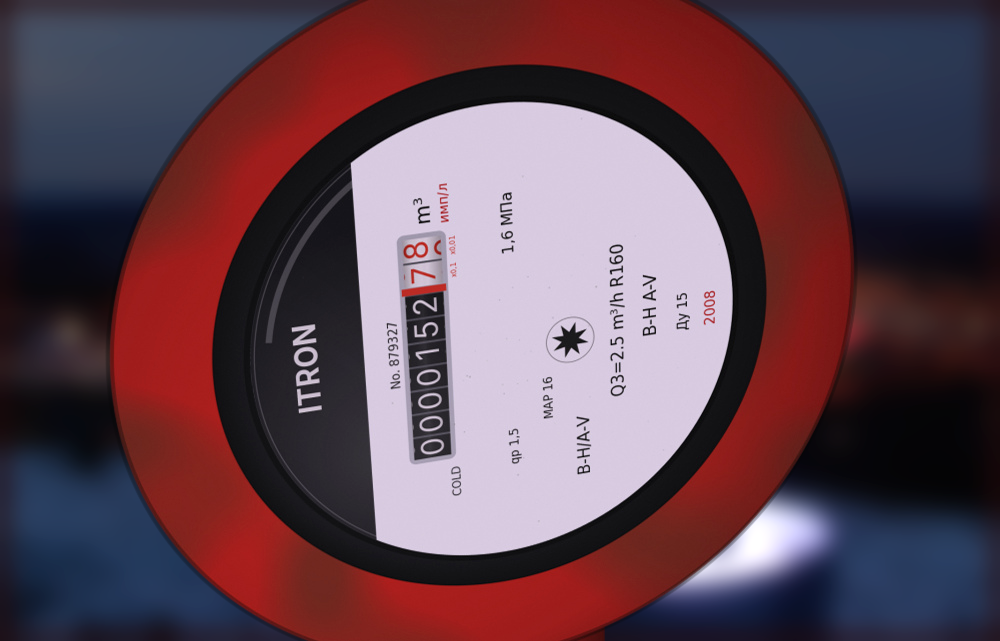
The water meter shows 152.78m³
